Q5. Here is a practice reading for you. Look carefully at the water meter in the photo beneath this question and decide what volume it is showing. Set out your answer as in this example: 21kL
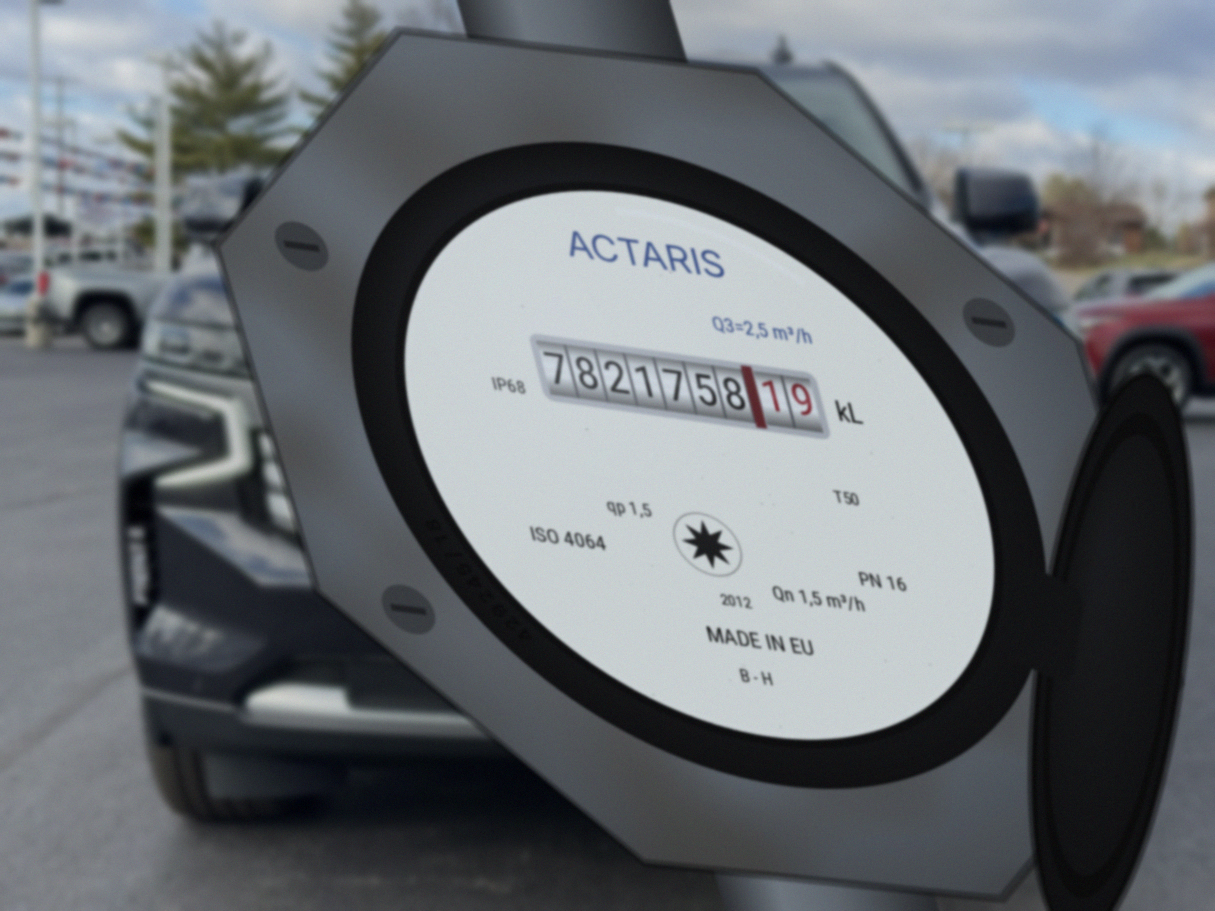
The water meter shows 7821758.19kL
